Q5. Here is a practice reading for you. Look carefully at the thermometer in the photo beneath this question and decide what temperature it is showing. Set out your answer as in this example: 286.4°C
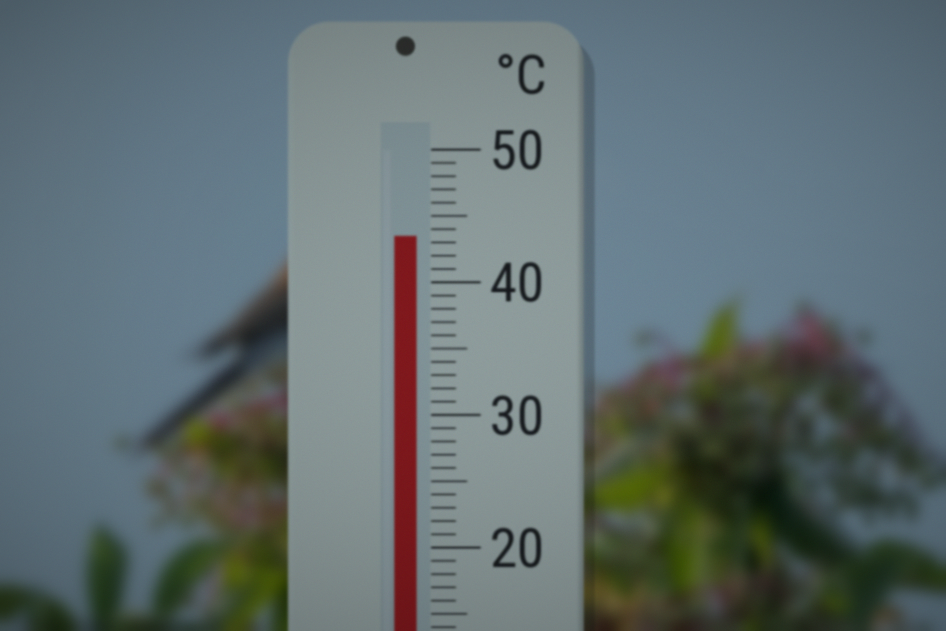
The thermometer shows 43.5°C
